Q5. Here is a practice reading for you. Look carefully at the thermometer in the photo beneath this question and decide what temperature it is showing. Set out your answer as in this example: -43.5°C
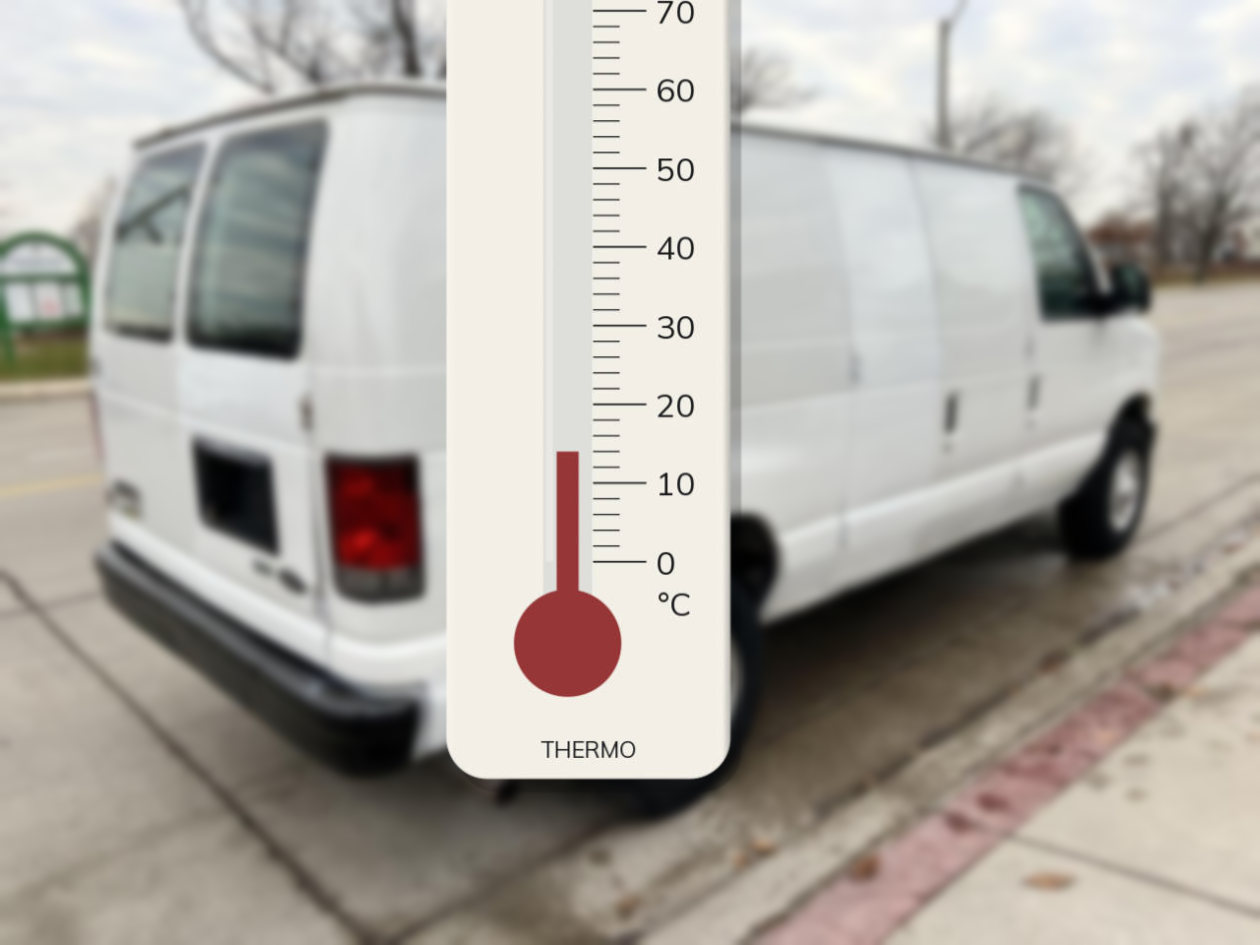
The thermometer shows 14°C
